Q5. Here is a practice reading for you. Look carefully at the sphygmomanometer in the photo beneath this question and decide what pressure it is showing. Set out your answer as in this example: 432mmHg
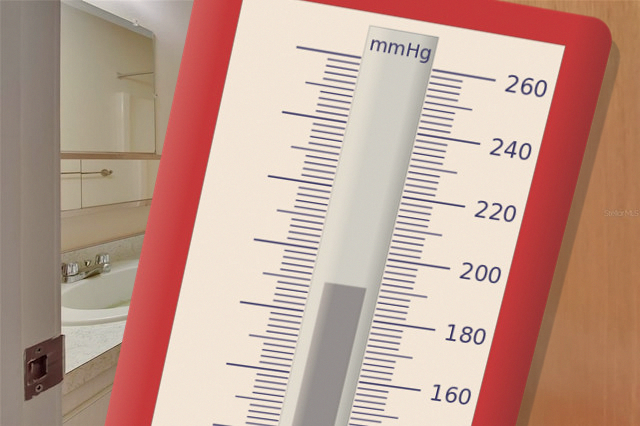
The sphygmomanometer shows 190mmHg
